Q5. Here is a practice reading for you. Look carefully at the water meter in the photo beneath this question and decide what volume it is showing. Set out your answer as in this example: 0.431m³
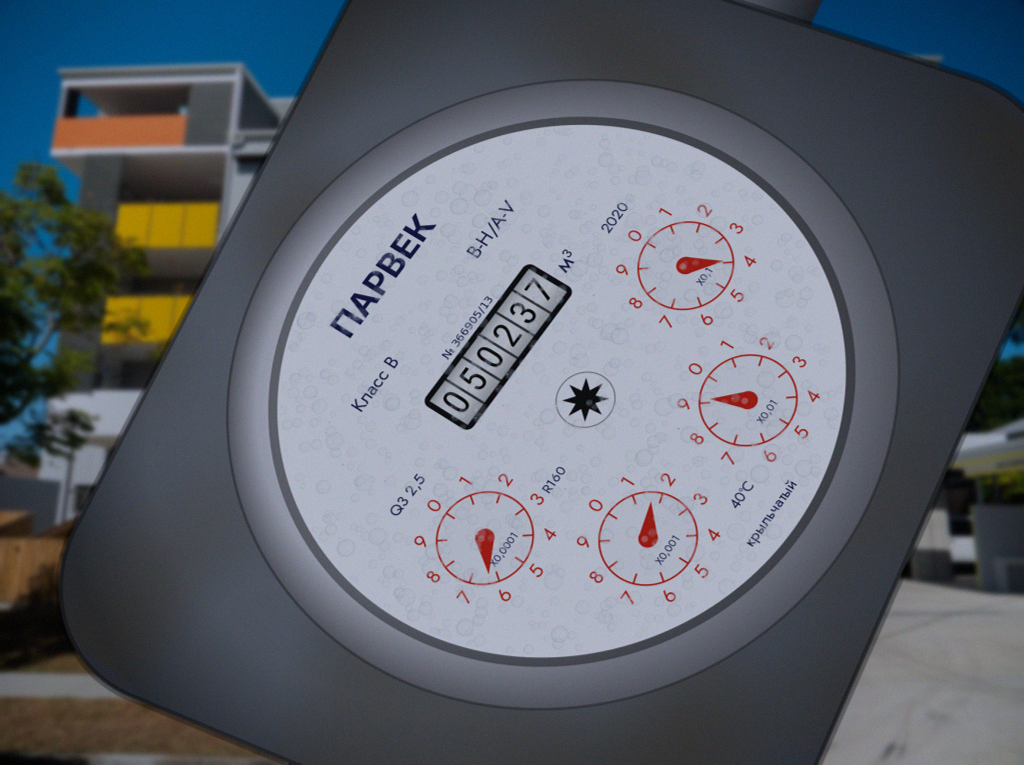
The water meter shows 50237.3916m³
